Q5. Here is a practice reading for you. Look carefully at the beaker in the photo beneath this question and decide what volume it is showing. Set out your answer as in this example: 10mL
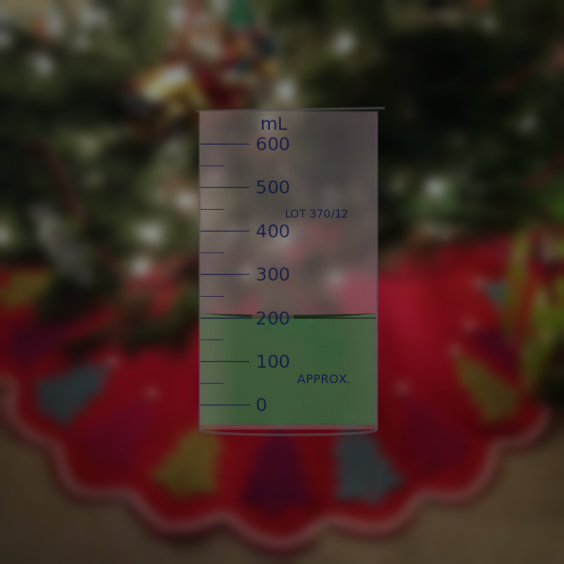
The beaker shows 200mL
